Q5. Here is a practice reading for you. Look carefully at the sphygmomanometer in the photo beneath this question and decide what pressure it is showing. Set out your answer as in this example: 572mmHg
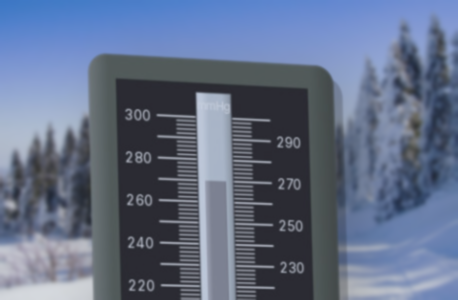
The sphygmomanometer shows 270mmHg
